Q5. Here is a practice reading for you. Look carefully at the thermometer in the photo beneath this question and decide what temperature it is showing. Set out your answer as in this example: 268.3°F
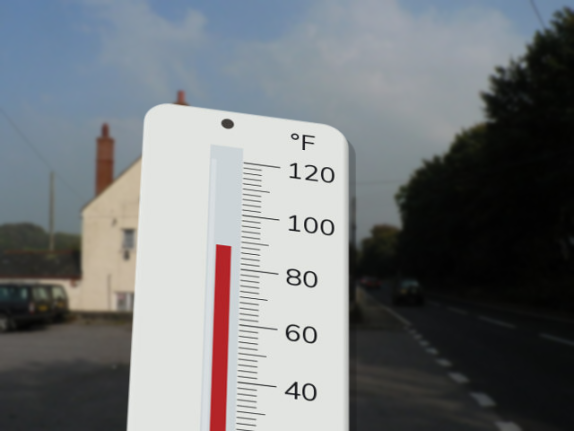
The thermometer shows 88°F
